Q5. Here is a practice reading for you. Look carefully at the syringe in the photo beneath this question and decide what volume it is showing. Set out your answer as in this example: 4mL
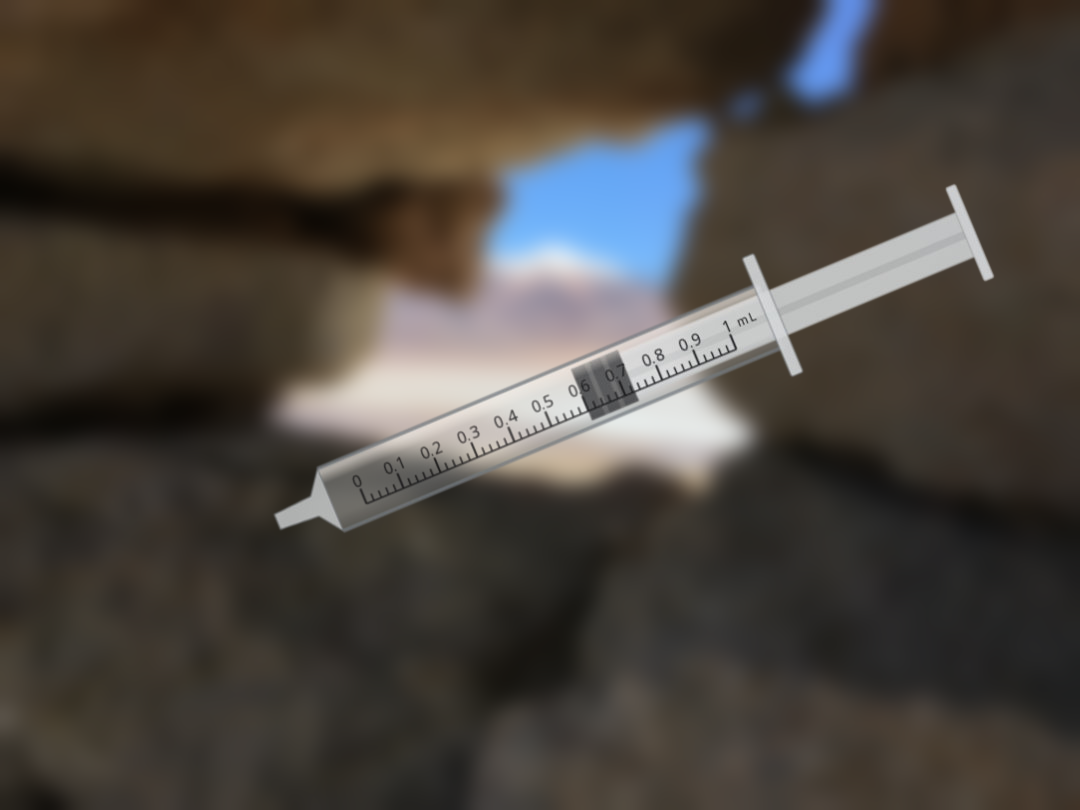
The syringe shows 0.6mL
